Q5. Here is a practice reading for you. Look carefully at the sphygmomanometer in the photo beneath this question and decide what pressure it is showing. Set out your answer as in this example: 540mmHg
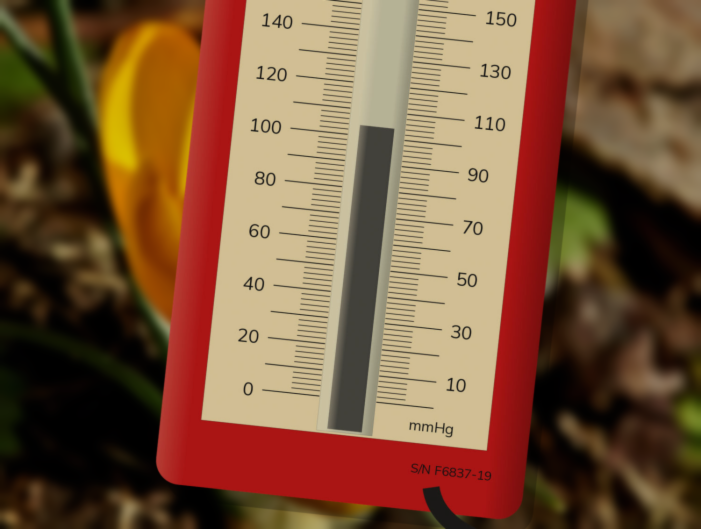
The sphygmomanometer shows 104mmHg
